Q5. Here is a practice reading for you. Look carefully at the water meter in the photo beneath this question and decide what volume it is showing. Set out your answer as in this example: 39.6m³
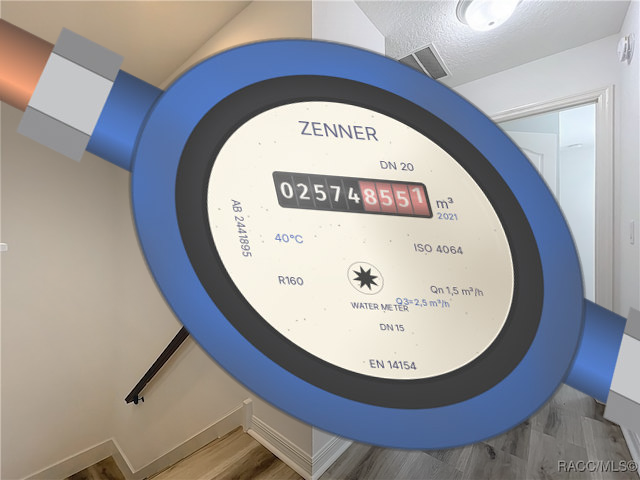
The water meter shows 2574.8551m³
